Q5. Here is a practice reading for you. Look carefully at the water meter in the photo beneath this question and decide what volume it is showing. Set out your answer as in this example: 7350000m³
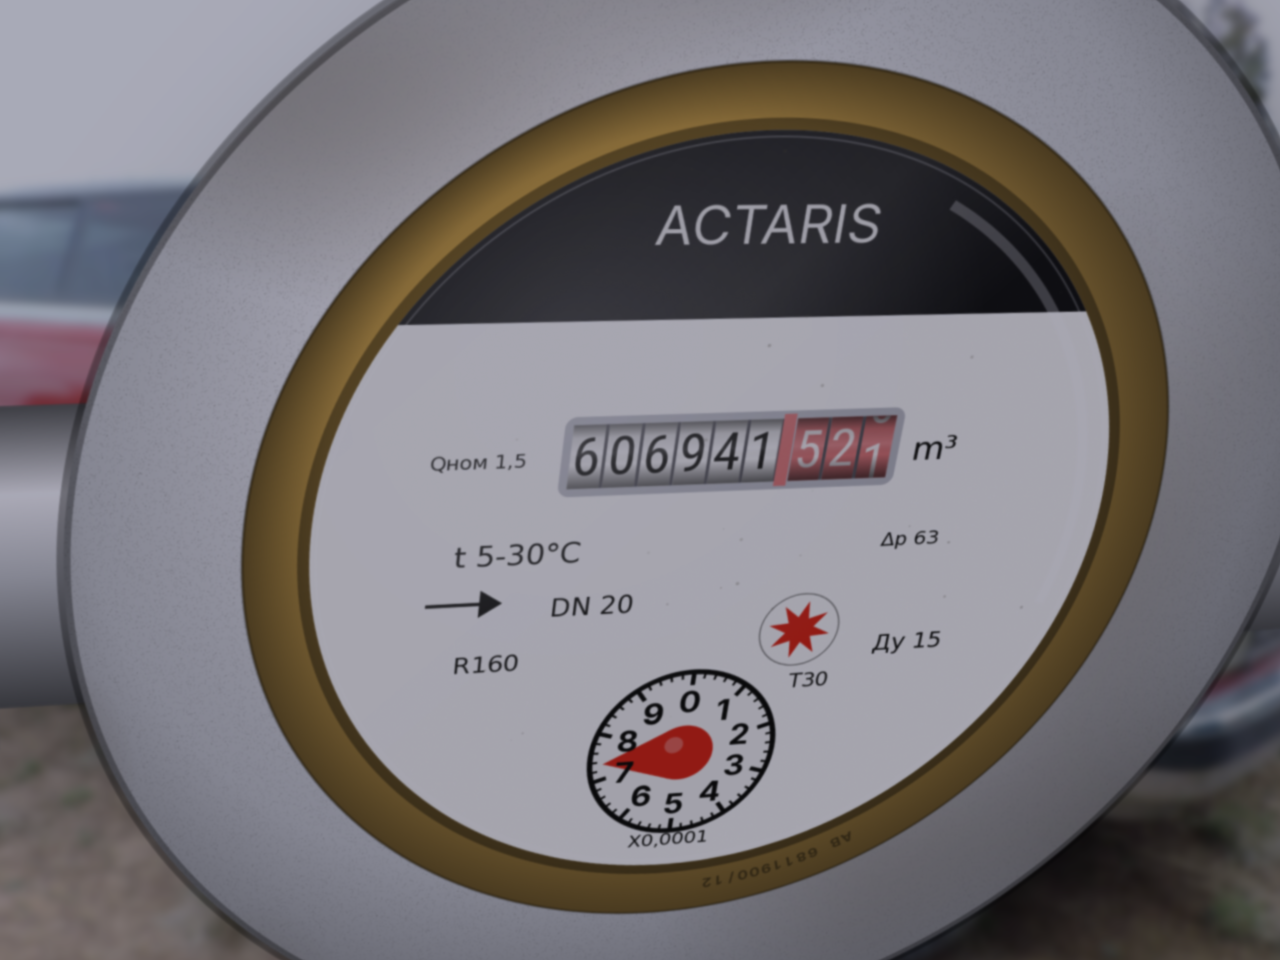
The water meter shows 606941.5207m³
